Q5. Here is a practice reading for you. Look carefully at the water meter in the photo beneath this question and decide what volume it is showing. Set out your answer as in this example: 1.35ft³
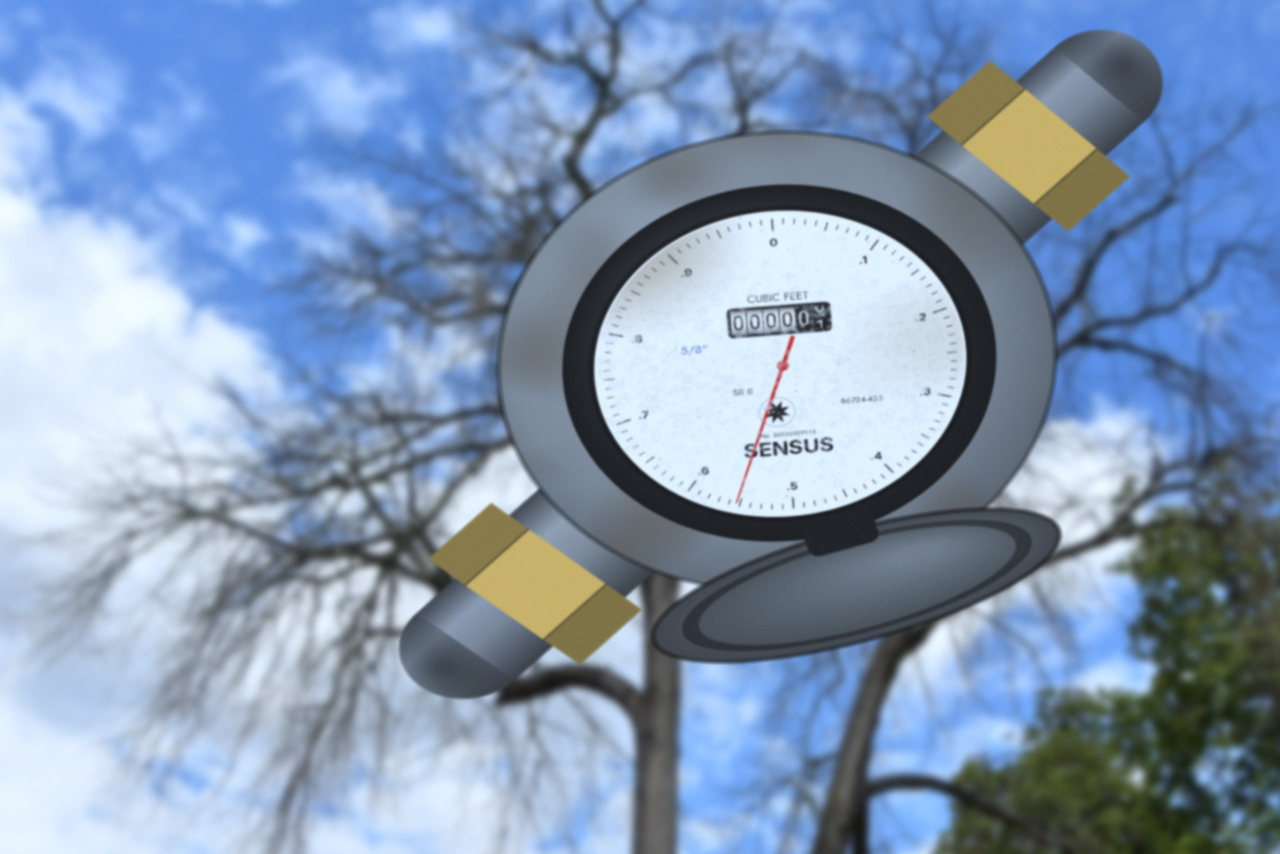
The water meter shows 0.55ft³
